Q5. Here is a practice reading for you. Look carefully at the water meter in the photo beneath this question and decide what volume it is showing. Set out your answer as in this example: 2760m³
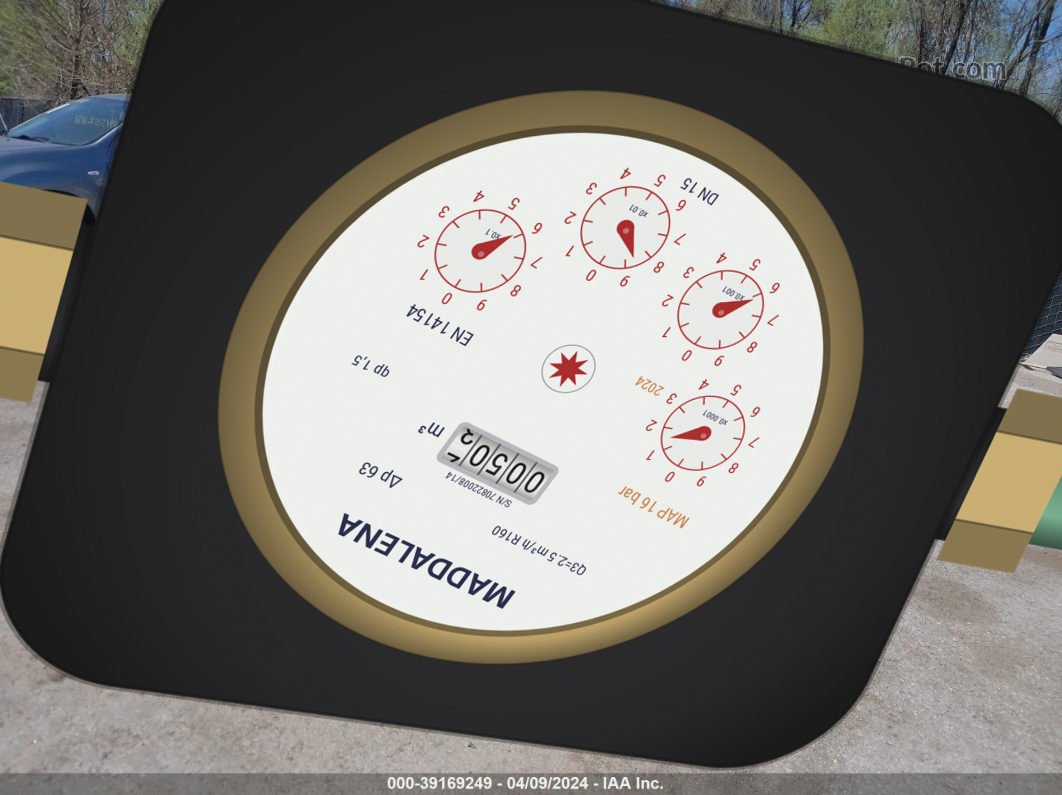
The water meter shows 502.5861m³
